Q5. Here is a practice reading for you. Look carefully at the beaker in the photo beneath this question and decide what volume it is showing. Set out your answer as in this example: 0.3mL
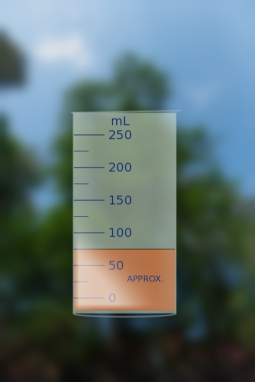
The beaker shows 75mL
